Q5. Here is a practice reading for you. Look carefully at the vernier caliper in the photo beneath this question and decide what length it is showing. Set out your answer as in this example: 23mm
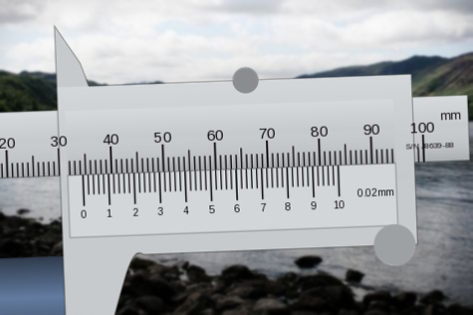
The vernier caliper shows 34.5mm
